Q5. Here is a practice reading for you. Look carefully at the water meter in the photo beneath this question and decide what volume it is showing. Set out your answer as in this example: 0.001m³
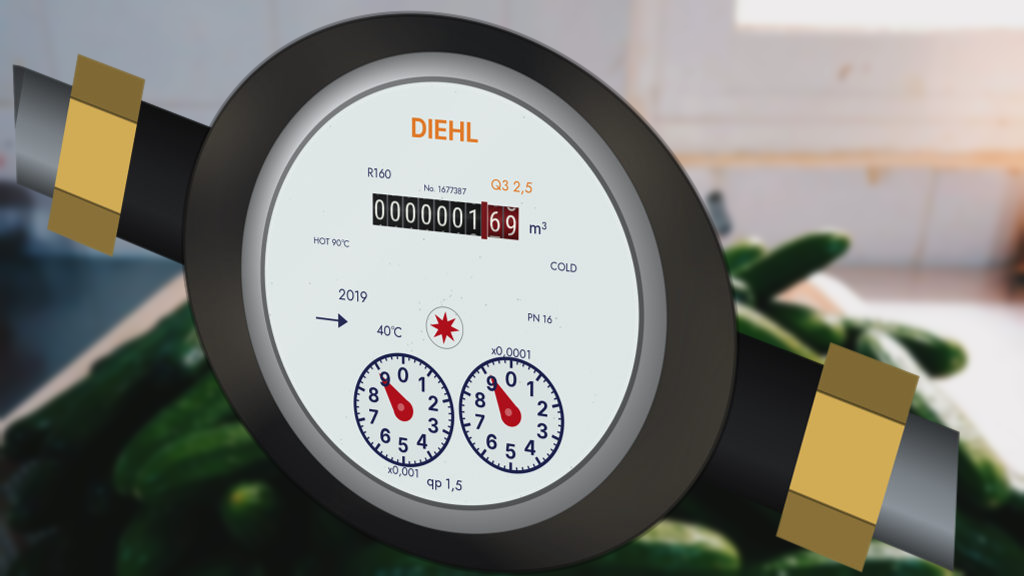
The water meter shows 1.6889m³
